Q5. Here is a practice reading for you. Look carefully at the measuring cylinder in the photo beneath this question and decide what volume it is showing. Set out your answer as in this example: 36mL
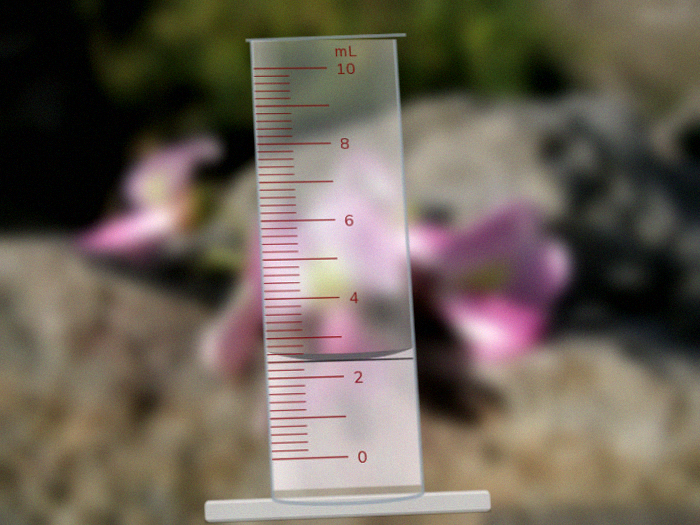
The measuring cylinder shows 2.4mL
